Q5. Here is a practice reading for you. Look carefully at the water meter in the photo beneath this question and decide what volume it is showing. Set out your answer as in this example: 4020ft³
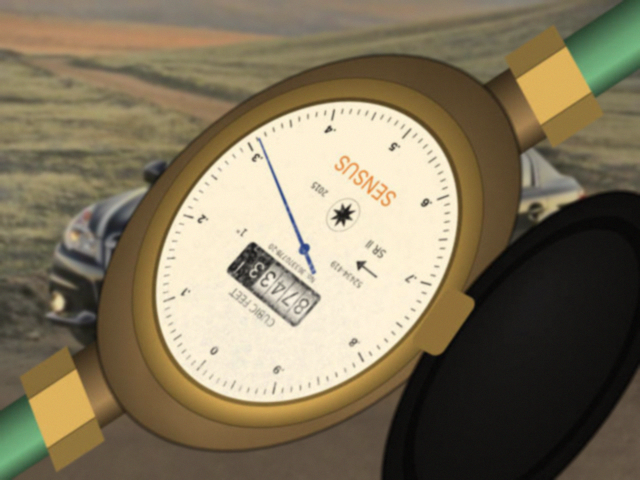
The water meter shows 874331.31ft³
